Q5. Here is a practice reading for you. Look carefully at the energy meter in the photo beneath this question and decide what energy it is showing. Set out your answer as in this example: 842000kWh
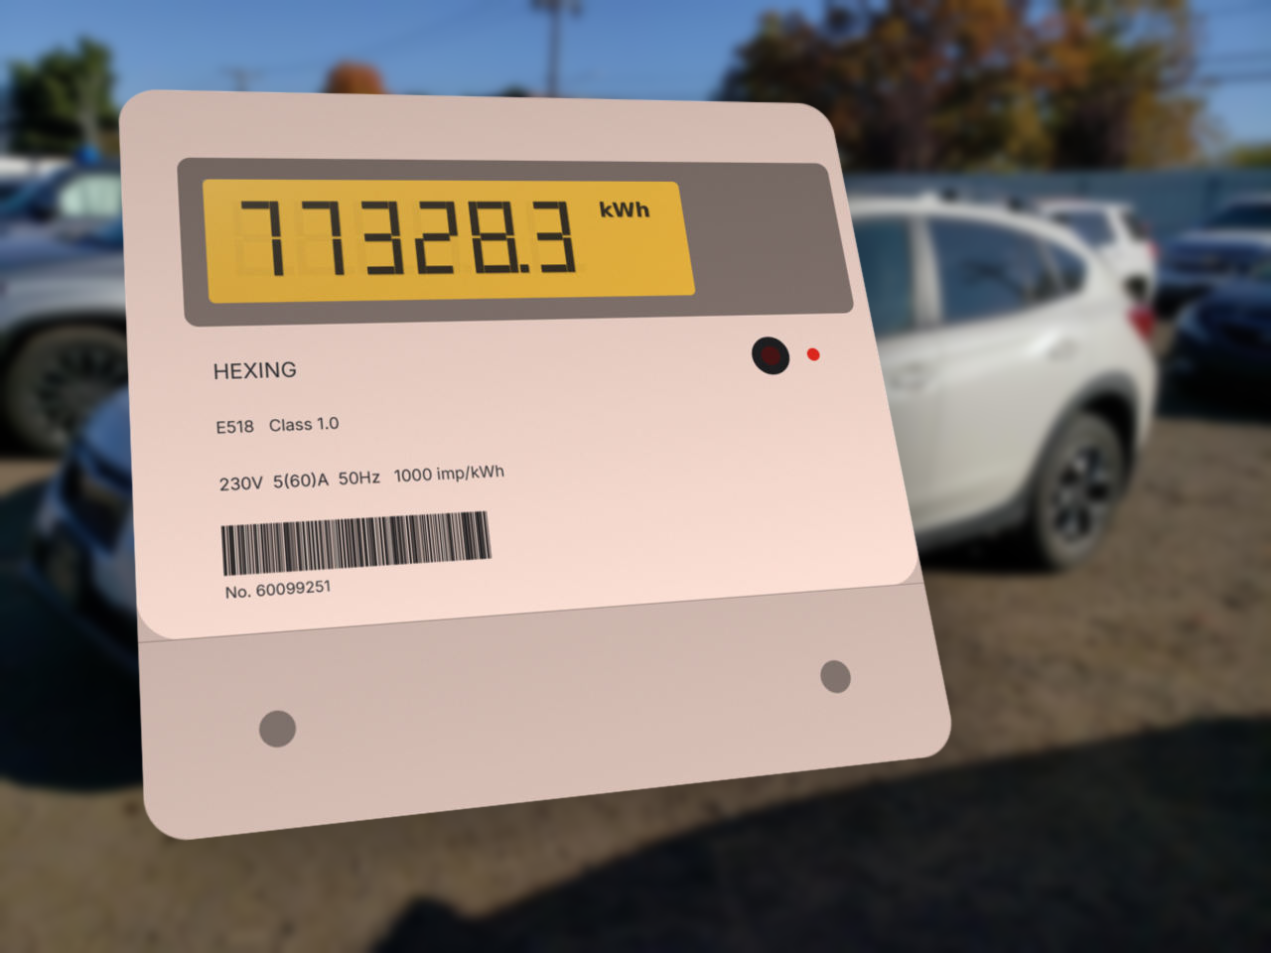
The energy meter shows 77328.3kWh
